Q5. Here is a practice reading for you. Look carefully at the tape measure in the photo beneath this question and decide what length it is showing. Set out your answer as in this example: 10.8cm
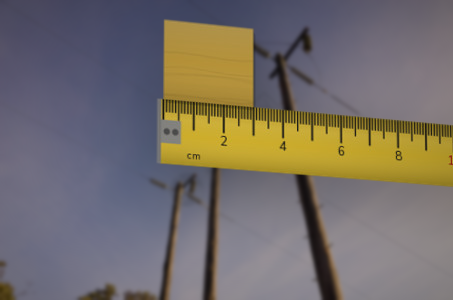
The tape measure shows 3cm
